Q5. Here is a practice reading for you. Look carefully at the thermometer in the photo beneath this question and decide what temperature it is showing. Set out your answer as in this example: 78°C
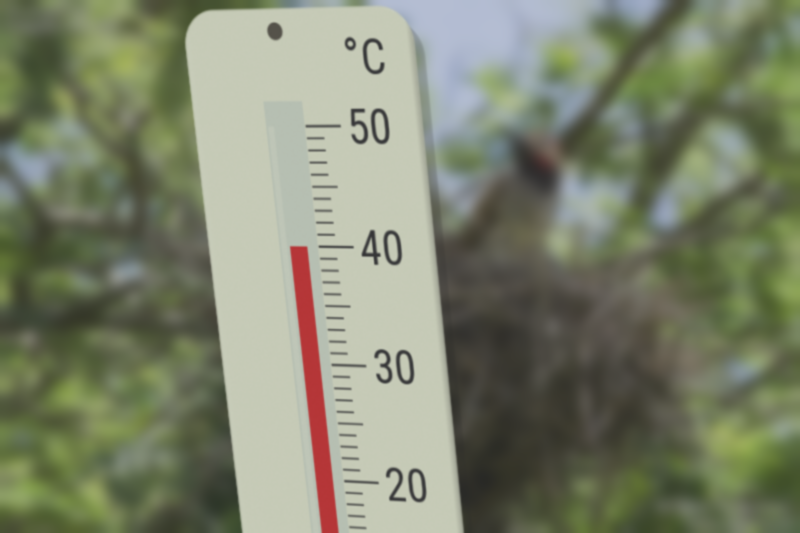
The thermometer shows 40°C
